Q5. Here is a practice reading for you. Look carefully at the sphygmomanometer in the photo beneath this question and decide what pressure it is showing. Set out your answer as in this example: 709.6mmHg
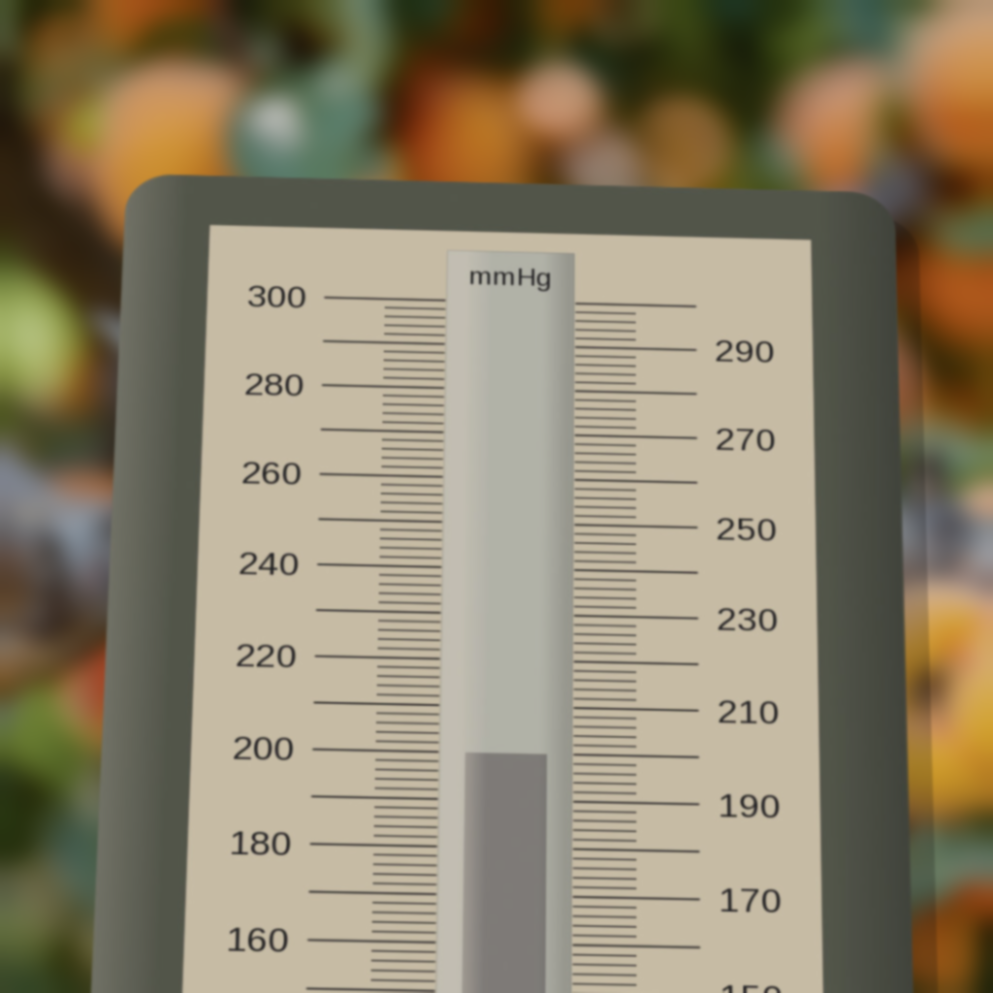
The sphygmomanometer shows 200mmHg
